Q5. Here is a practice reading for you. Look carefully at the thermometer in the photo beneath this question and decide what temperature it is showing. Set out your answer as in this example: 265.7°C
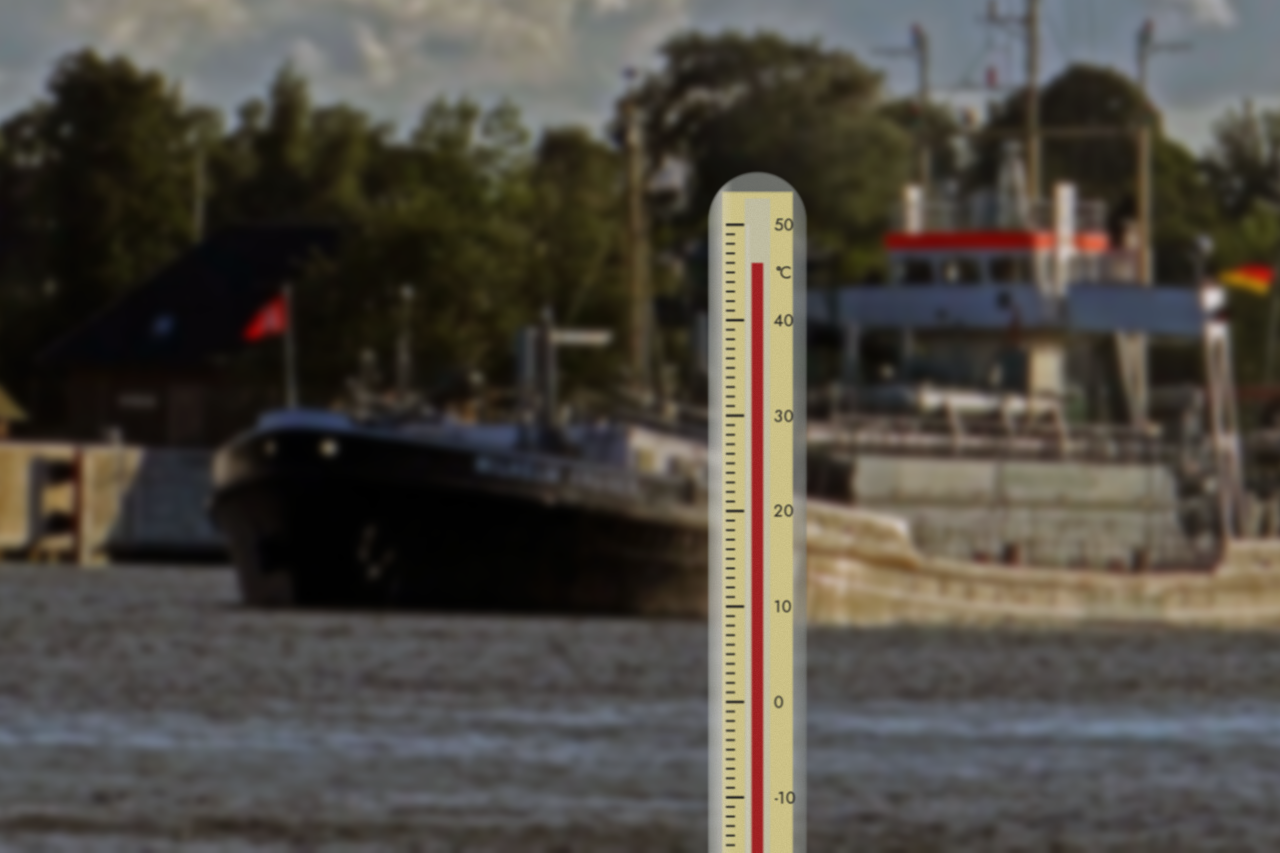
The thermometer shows 46°C
